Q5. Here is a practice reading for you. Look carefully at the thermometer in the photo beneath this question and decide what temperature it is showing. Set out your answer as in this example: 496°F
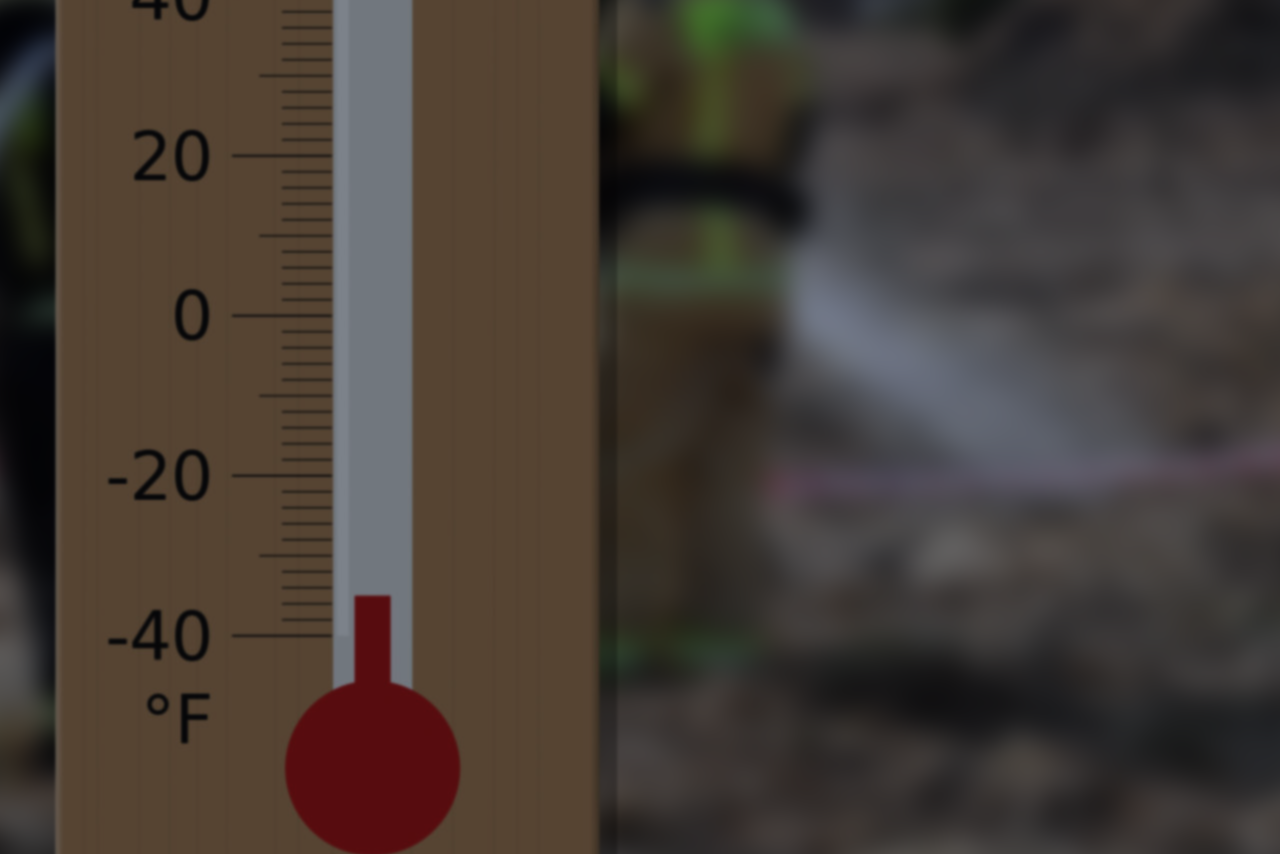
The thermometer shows -35°F
